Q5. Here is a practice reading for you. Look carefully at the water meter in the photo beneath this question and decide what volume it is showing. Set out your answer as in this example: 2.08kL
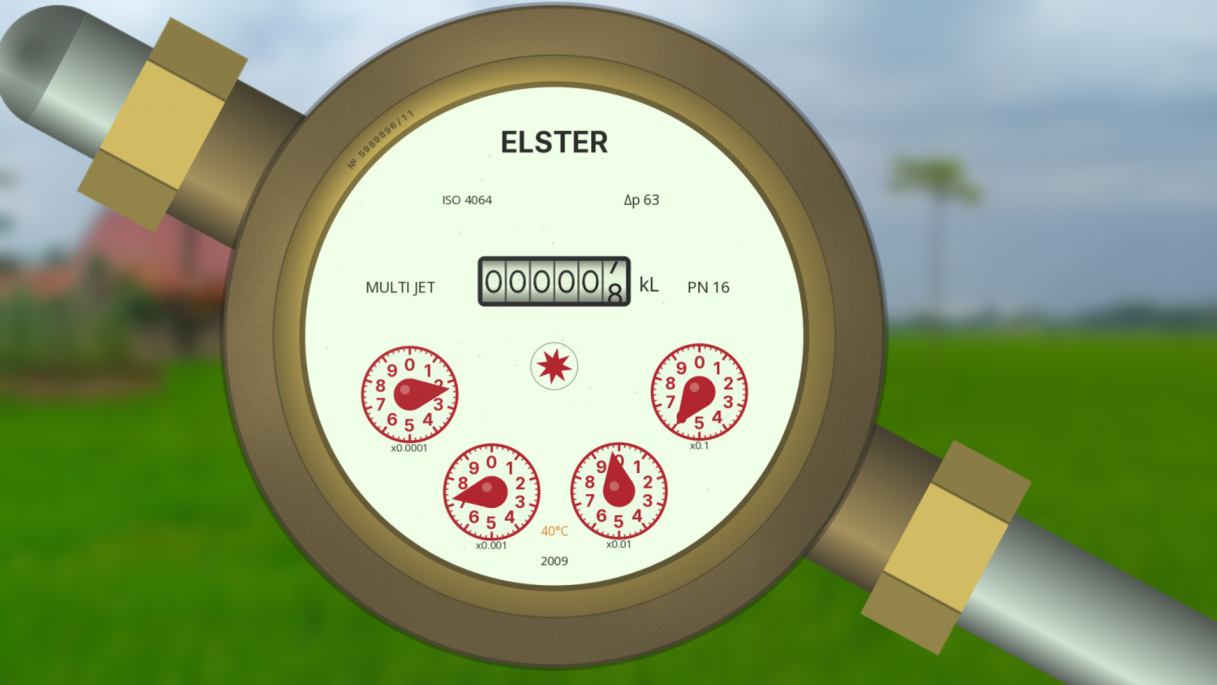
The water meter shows 7.5972kL
